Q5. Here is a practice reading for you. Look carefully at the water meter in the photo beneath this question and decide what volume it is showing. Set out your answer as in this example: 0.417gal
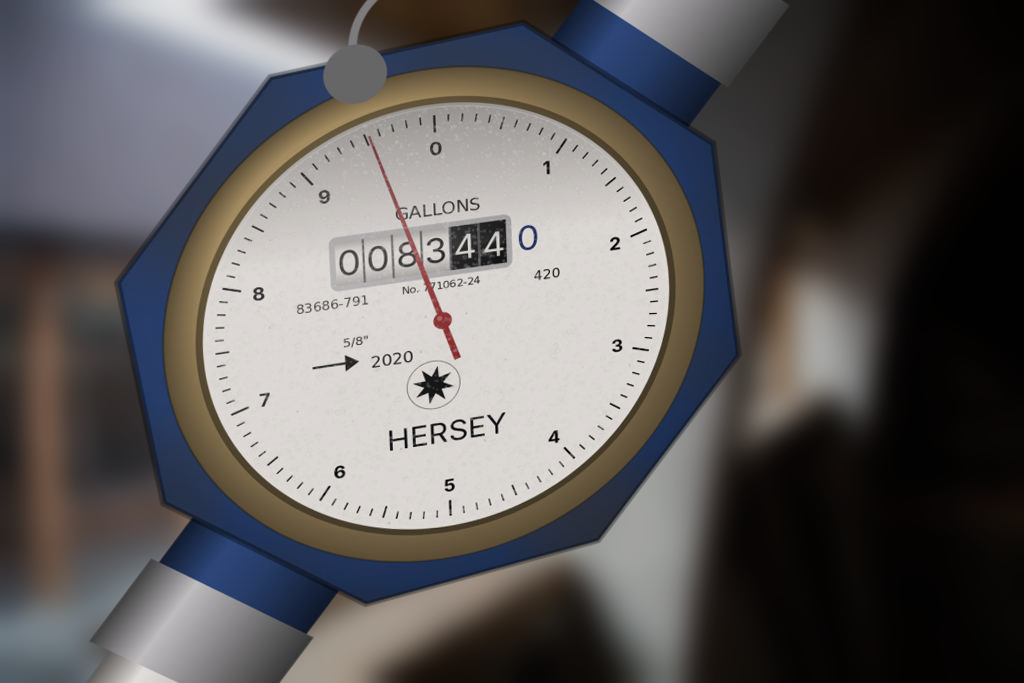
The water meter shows 83439.5gal
